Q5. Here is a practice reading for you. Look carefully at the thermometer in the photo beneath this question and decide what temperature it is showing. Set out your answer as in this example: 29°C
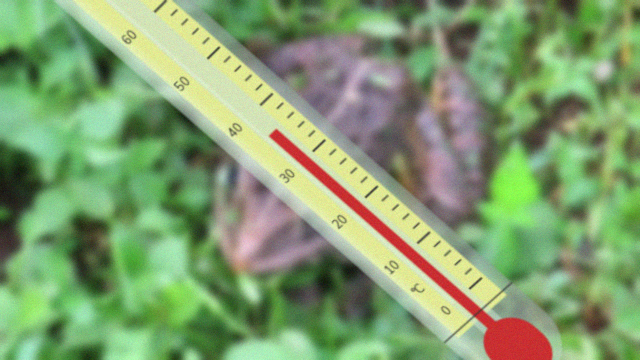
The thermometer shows 36°C
